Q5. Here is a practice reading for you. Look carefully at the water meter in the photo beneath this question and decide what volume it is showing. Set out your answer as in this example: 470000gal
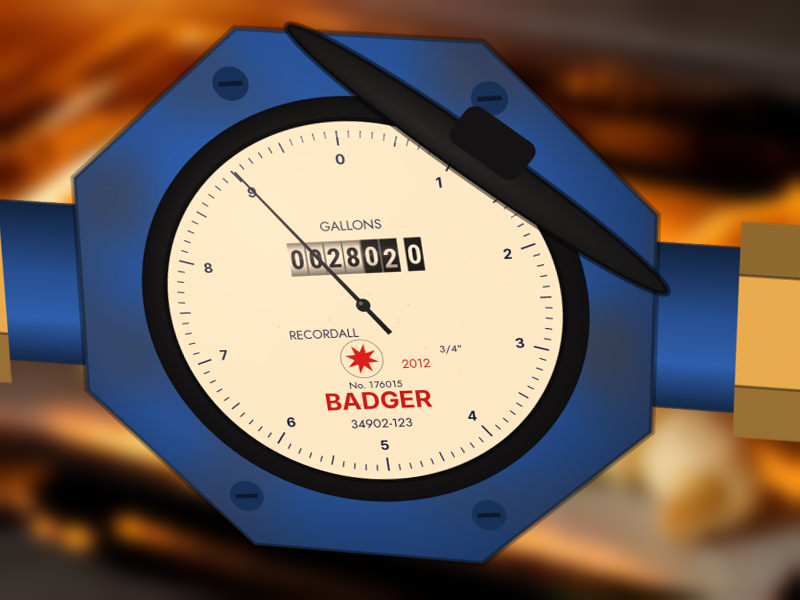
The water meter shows 28019.0gal
